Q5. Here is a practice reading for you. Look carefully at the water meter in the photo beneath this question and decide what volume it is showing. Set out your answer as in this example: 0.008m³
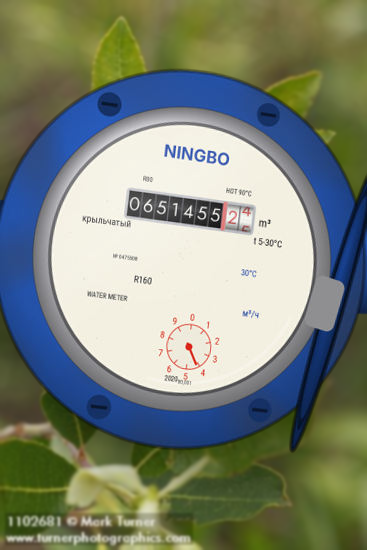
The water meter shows 651455.244m³
